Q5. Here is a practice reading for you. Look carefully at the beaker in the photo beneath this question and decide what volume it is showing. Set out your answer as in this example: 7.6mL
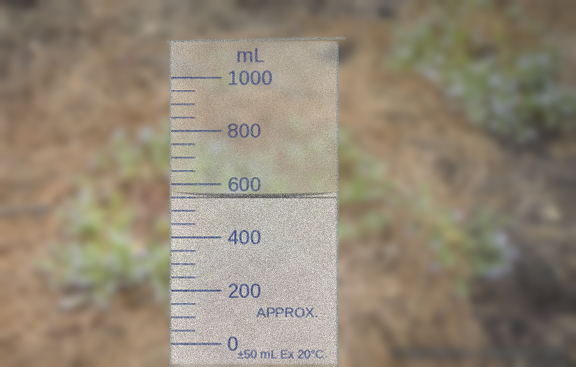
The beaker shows 550mL
